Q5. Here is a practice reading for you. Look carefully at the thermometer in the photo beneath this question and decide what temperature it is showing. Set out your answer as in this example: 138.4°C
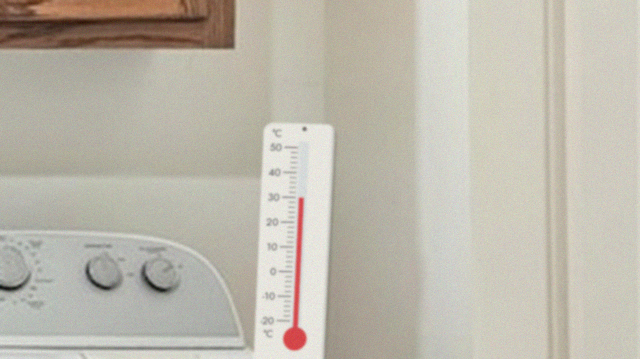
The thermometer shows 30°C
